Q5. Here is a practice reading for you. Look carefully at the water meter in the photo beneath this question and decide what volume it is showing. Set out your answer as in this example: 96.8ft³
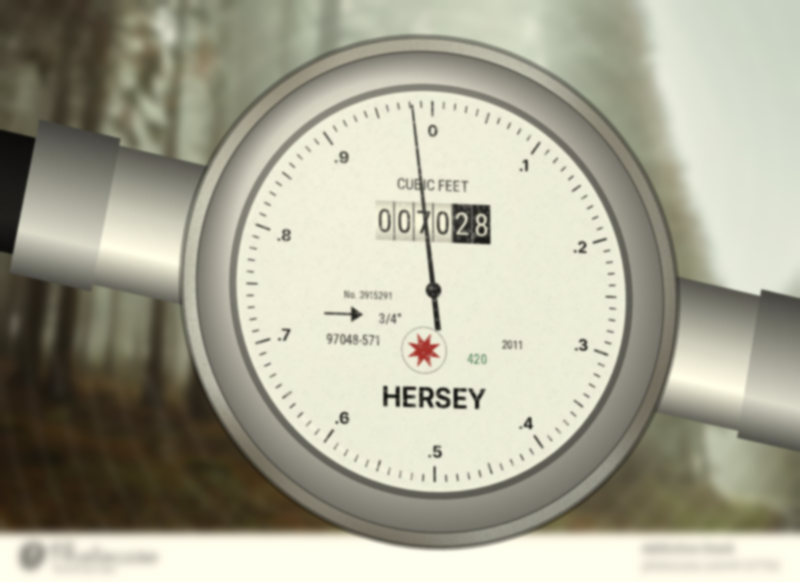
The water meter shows 7027.98ft³
